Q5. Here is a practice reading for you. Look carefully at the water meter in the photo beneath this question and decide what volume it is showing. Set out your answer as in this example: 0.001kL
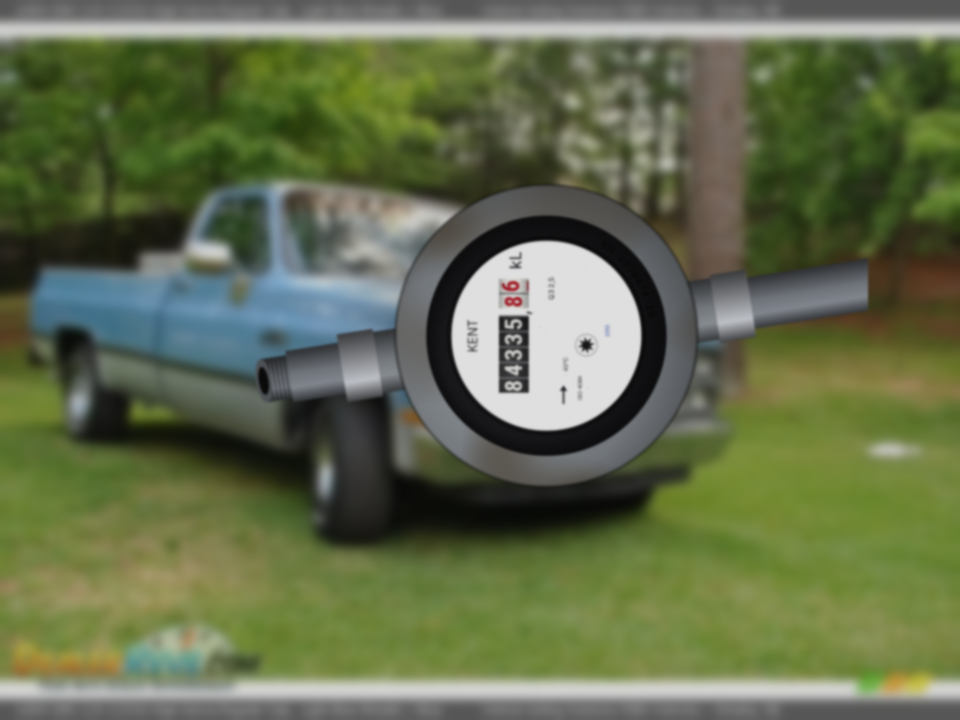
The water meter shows 84335.86kL
